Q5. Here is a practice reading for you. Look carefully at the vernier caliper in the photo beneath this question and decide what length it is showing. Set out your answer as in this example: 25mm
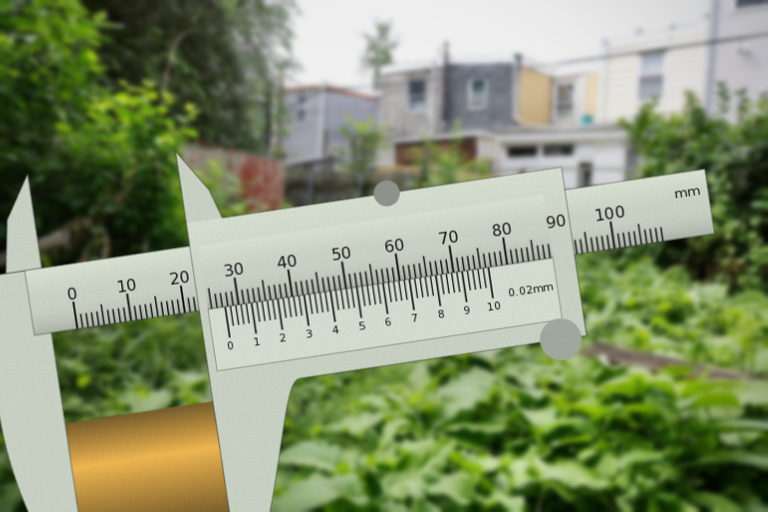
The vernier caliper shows 27.5mm
